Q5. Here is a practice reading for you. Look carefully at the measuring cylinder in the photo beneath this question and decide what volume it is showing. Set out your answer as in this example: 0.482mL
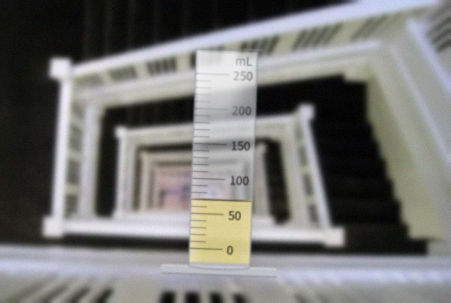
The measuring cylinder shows 70mL
